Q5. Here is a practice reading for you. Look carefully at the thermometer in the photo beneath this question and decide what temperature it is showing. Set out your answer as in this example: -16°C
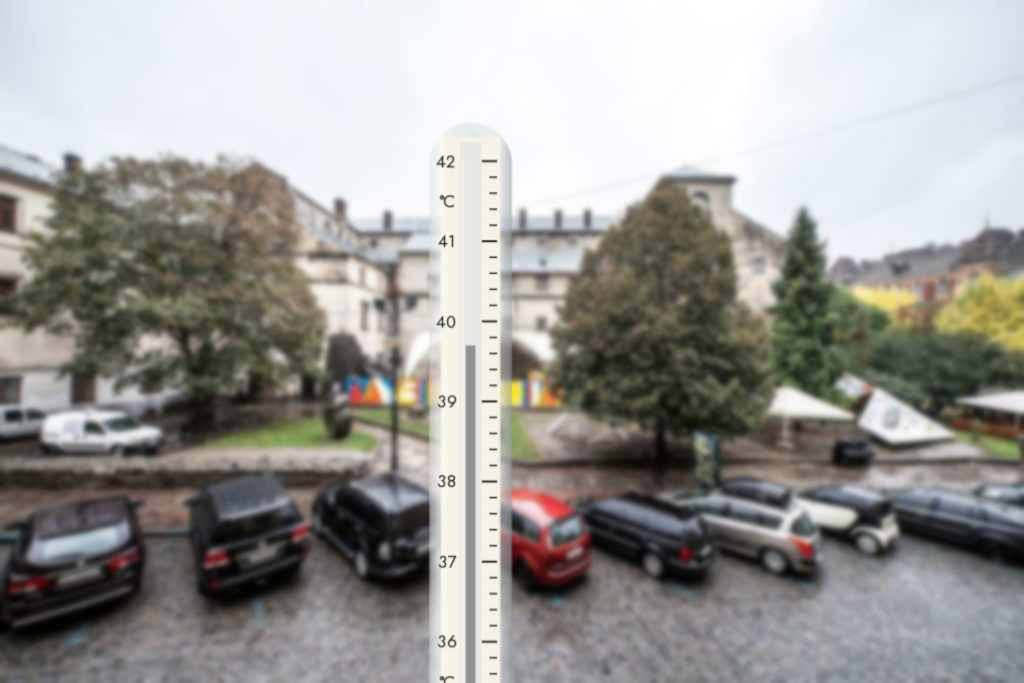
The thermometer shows 39.7°C
